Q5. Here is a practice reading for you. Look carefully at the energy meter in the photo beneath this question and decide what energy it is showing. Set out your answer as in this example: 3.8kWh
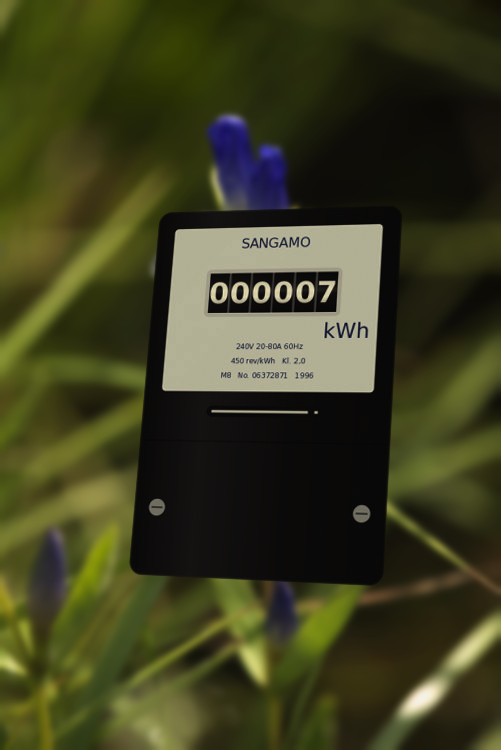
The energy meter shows 7kWh
